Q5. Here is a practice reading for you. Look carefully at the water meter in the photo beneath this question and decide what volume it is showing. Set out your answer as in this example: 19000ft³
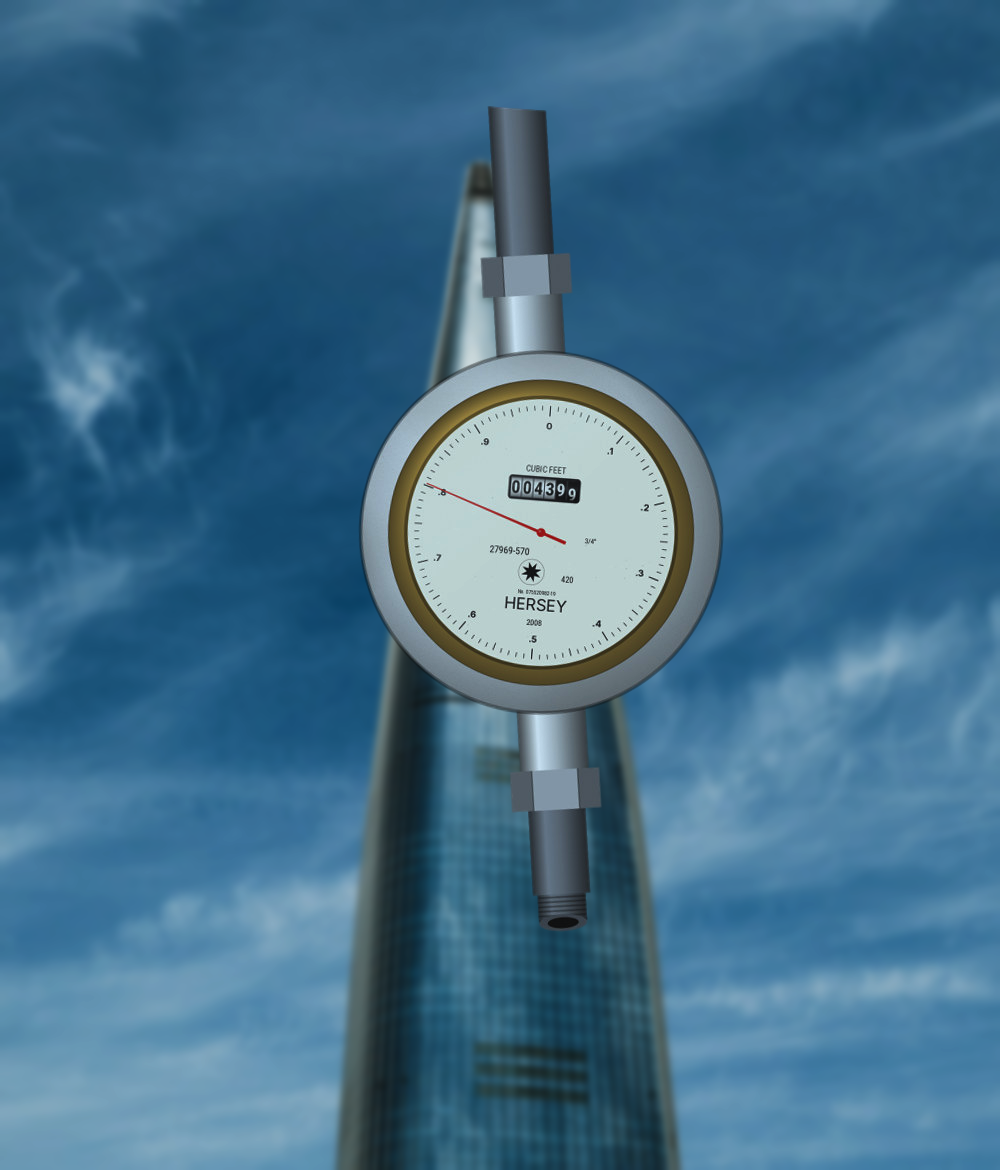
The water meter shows 4398.80ft³
